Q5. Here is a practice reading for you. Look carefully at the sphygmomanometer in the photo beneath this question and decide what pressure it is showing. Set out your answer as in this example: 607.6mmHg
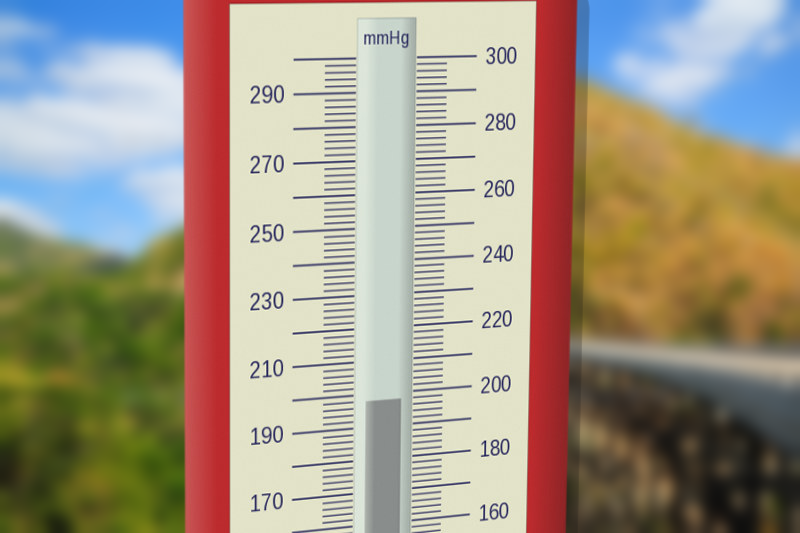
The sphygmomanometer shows 198mmHg
